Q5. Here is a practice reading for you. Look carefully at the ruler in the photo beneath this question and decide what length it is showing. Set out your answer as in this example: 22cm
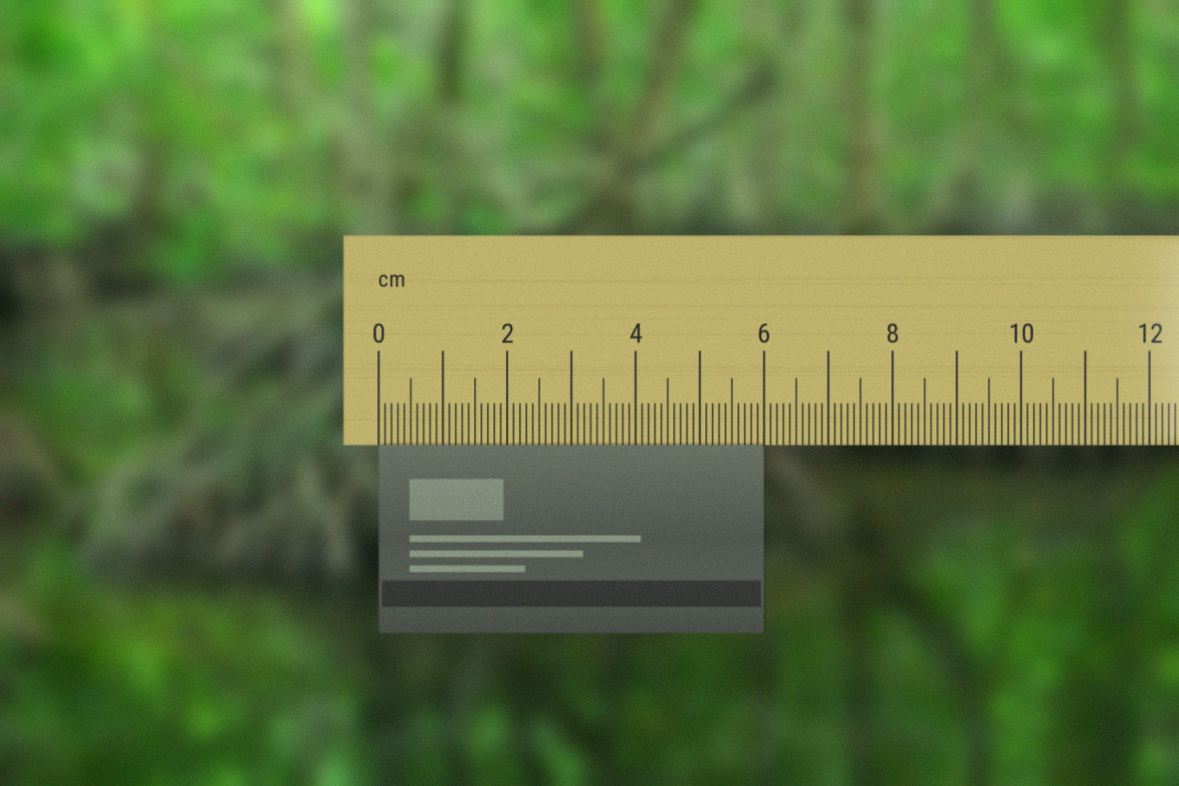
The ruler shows 6cm
